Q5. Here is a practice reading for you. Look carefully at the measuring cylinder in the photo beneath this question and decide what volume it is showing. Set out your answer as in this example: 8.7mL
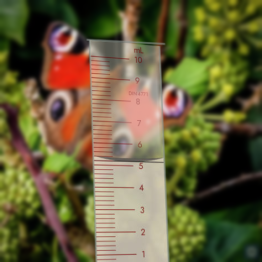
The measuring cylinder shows 5.2mL
